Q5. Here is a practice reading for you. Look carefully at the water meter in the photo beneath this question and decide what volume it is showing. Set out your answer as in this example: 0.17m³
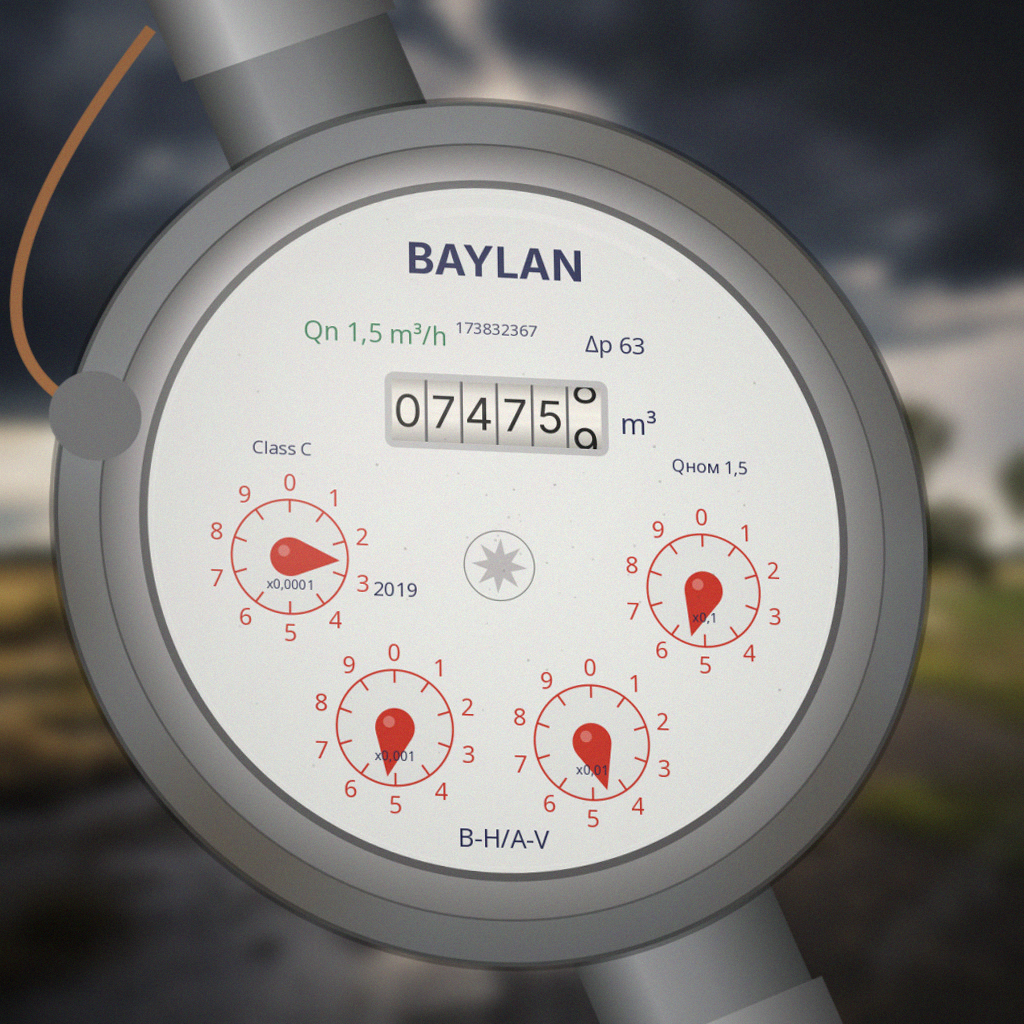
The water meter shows 74758.5452m³
